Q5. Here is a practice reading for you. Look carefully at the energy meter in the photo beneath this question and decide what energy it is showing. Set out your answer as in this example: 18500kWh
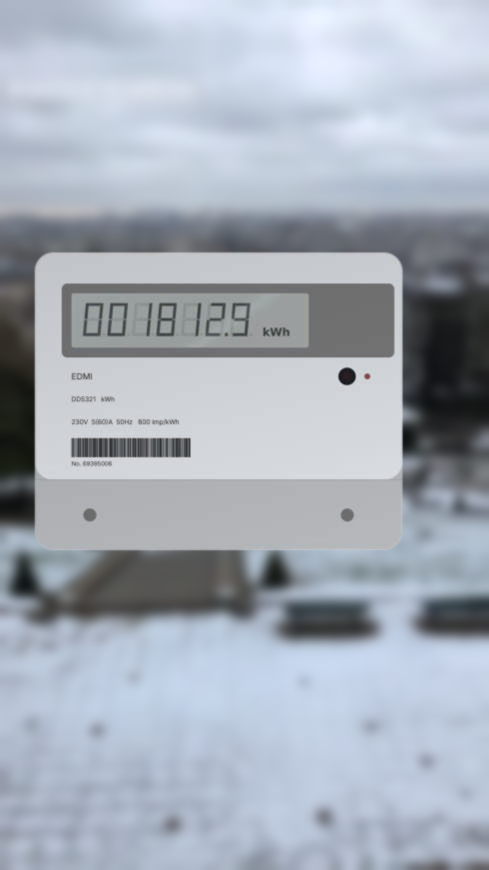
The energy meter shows 1812.9kWh
